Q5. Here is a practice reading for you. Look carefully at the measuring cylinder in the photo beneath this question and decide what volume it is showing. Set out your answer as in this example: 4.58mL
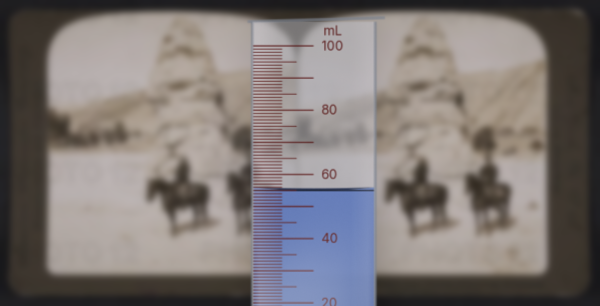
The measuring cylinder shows 55mL
